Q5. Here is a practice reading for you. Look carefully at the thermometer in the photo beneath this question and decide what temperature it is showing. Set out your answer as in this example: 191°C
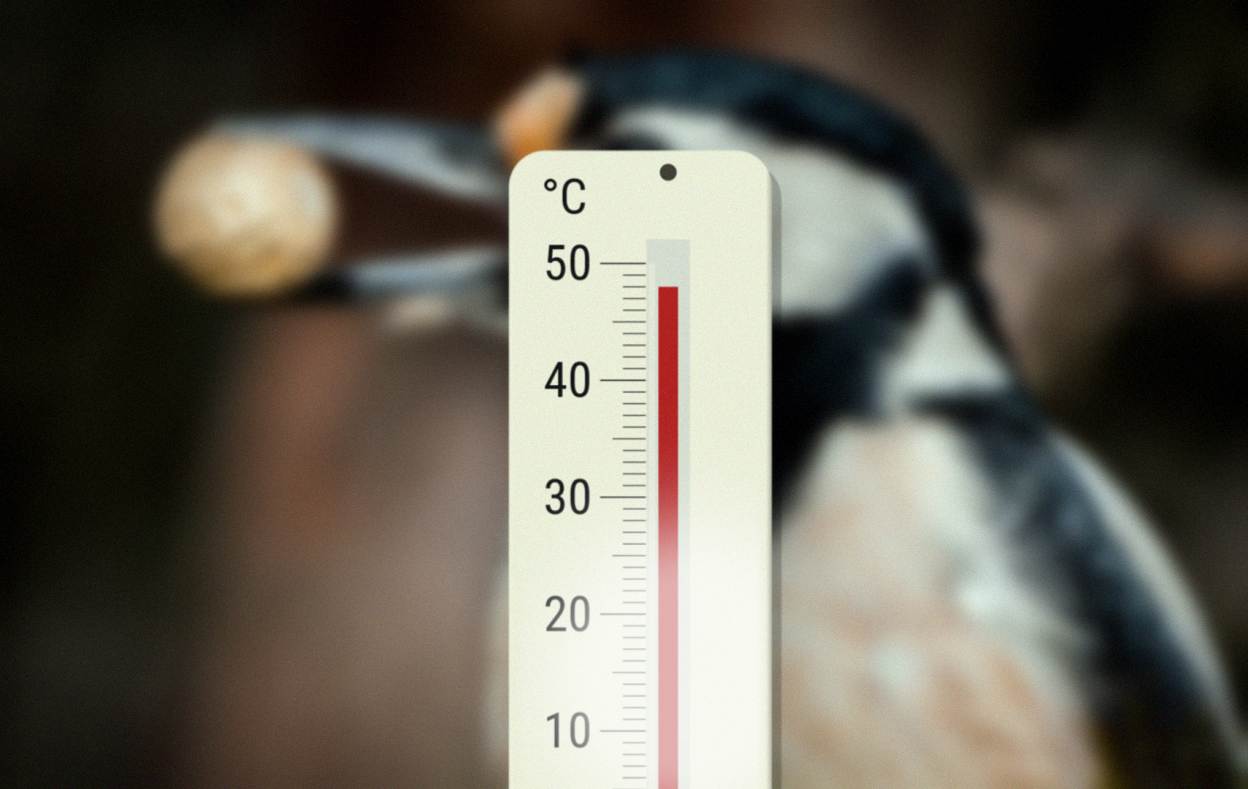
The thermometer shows 48°C
